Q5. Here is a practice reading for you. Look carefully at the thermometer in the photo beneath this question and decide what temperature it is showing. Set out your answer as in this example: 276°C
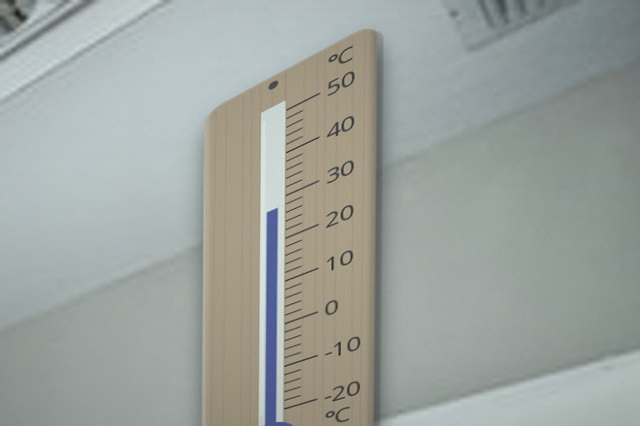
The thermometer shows 28°C
